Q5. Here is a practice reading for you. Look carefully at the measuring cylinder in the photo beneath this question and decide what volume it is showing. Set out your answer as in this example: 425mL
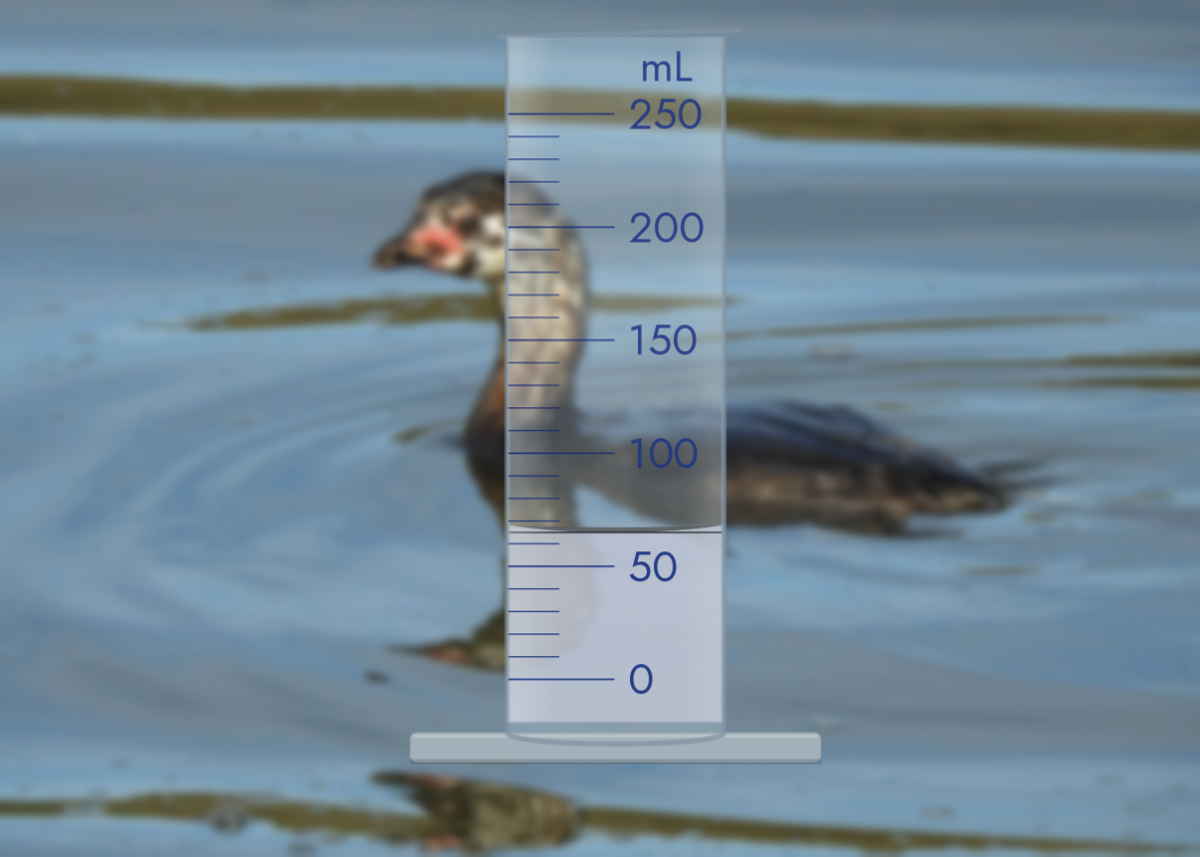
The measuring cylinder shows 65mL
